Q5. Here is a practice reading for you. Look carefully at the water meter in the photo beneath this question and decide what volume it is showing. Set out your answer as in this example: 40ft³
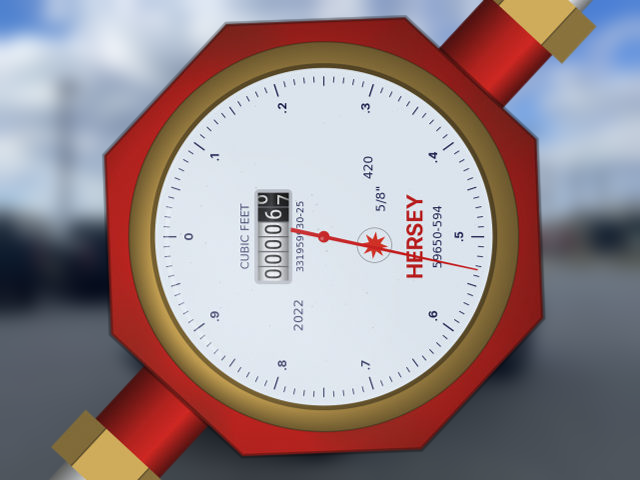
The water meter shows 66.53ft³
